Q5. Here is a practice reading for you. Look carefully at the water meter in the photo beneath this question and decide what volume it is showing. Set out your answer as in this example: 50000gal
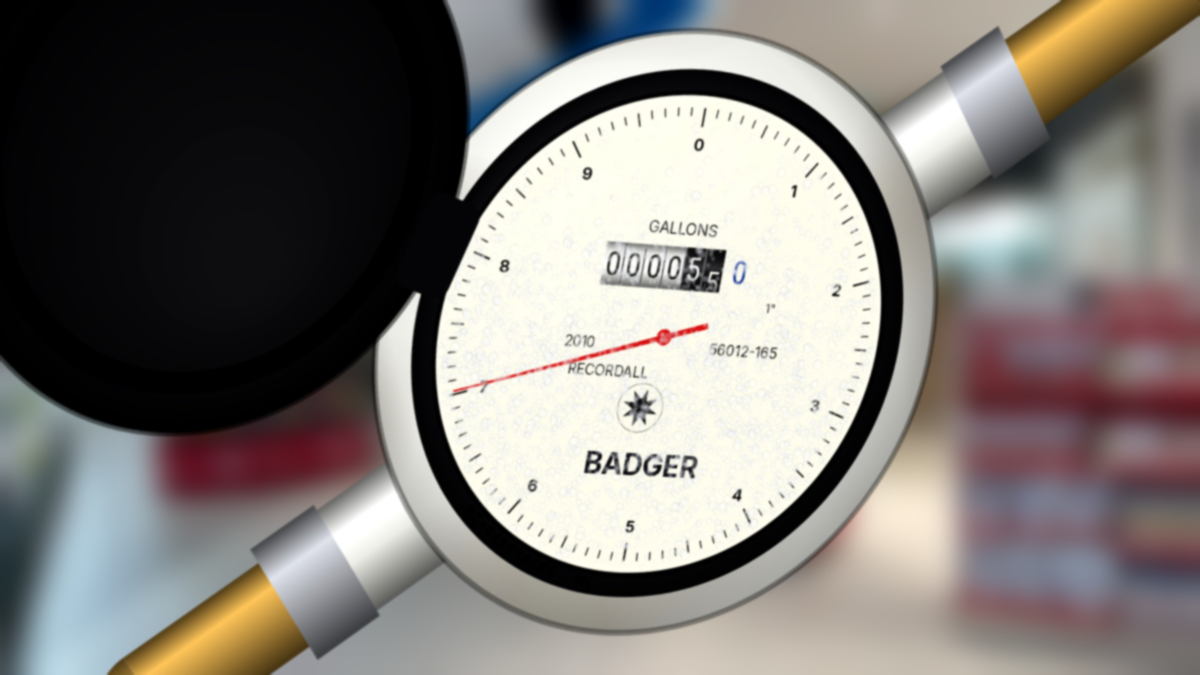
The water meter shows 547.0gal
